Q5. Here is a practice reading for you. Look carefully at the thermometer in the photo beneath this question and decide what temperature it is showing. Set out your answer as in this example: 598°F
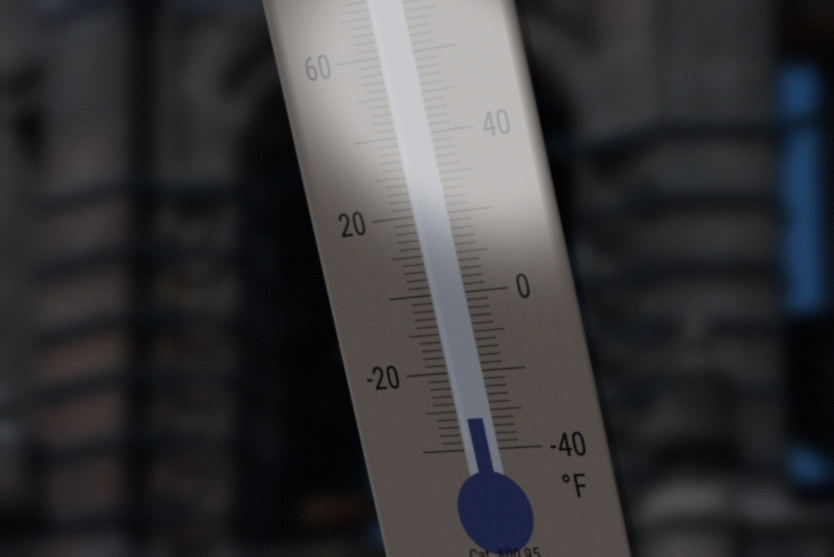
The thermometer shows -32°F
